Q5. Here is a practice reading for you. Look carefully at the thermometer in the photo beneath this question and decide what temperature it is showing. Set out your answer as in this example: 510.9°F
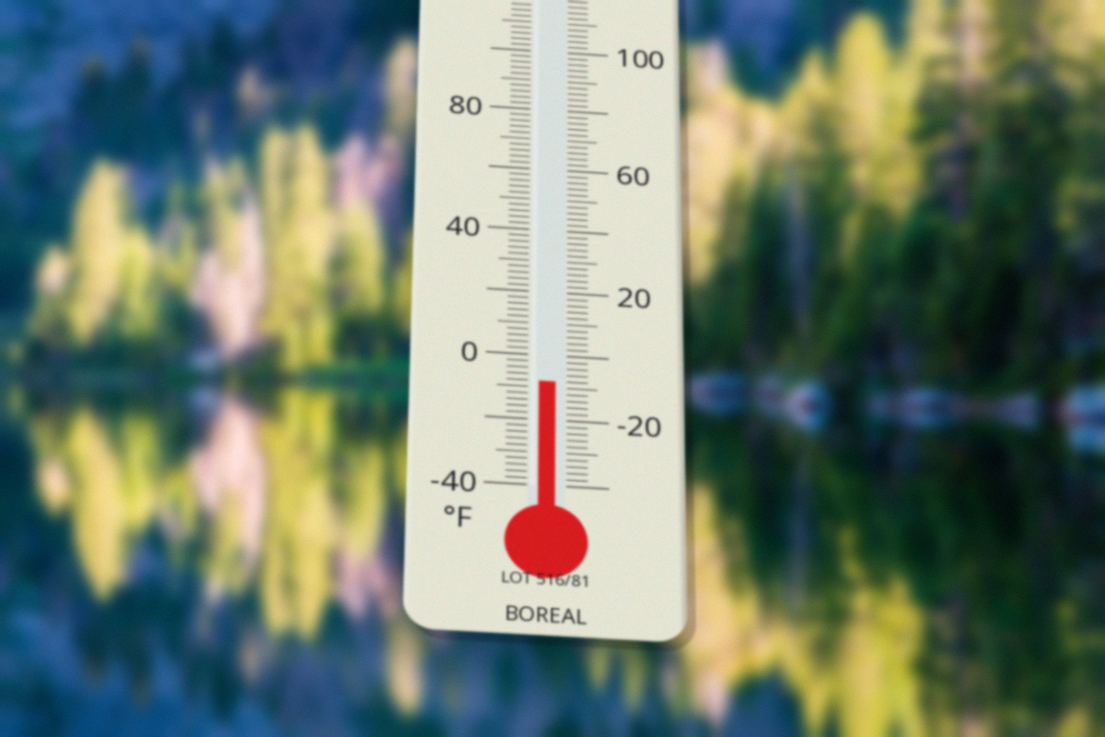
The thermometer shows -8°F
